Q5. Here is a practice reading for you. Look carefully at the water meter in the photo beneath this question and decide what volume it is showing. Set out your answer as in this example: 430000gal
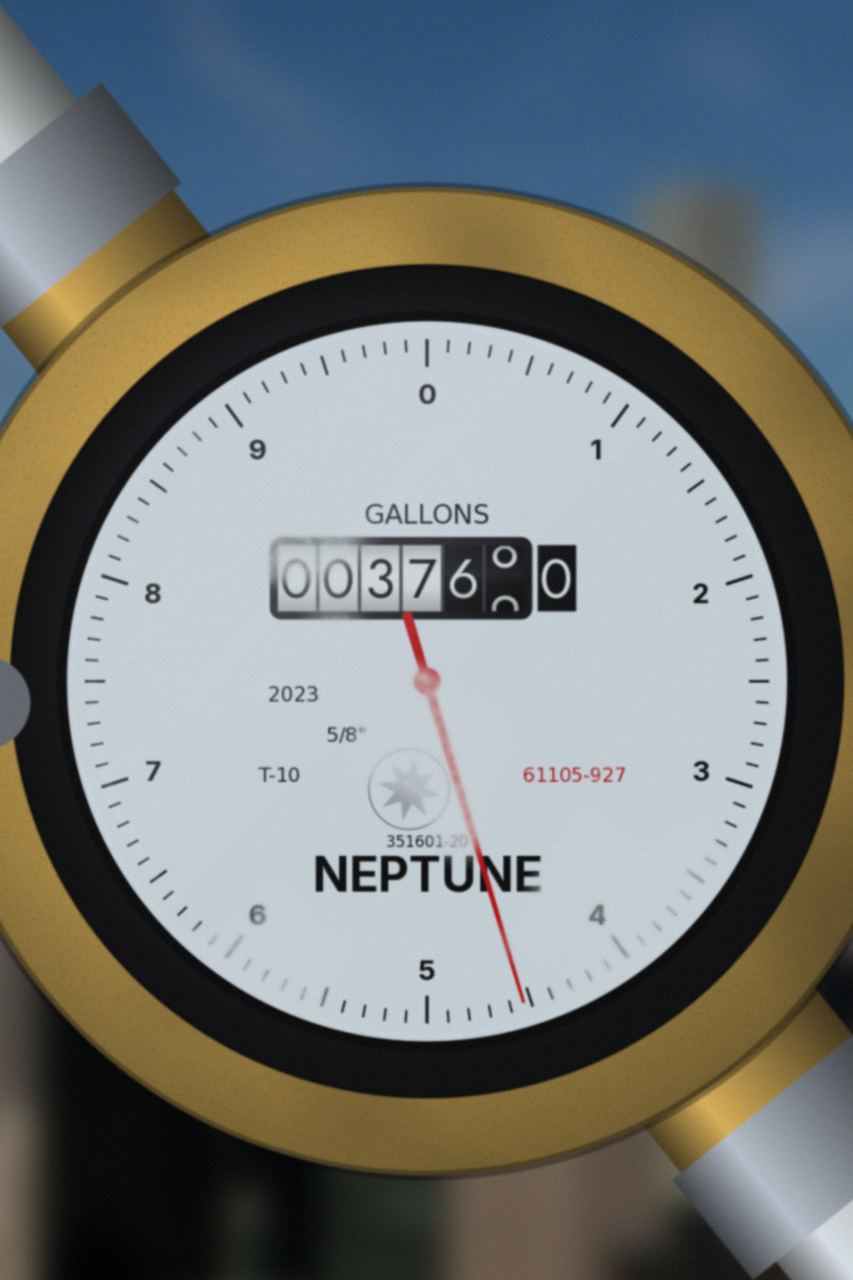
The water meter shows 37684.5gal
